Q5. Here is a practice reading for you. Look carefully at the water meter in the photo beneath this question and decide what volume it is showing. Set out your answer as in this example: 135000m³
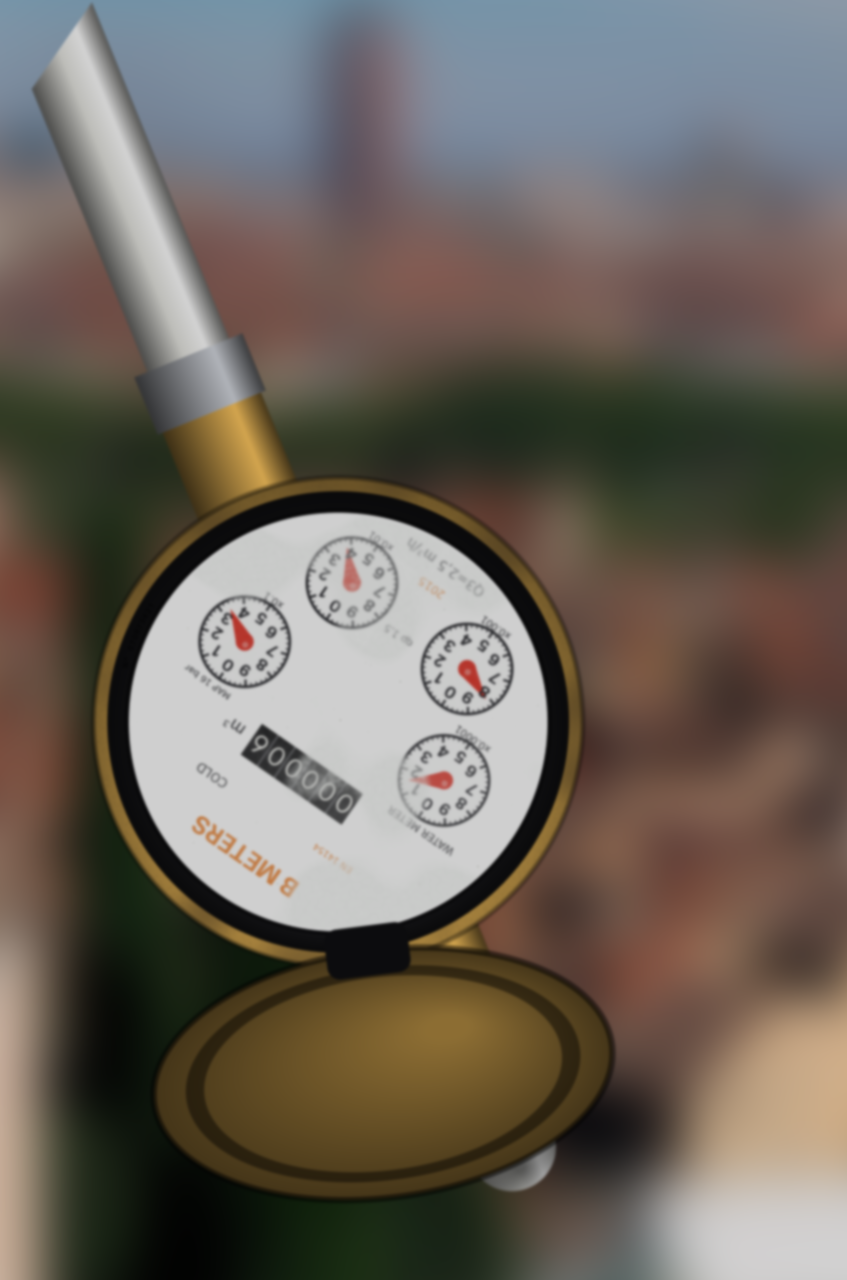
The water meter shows 6.3381m³
